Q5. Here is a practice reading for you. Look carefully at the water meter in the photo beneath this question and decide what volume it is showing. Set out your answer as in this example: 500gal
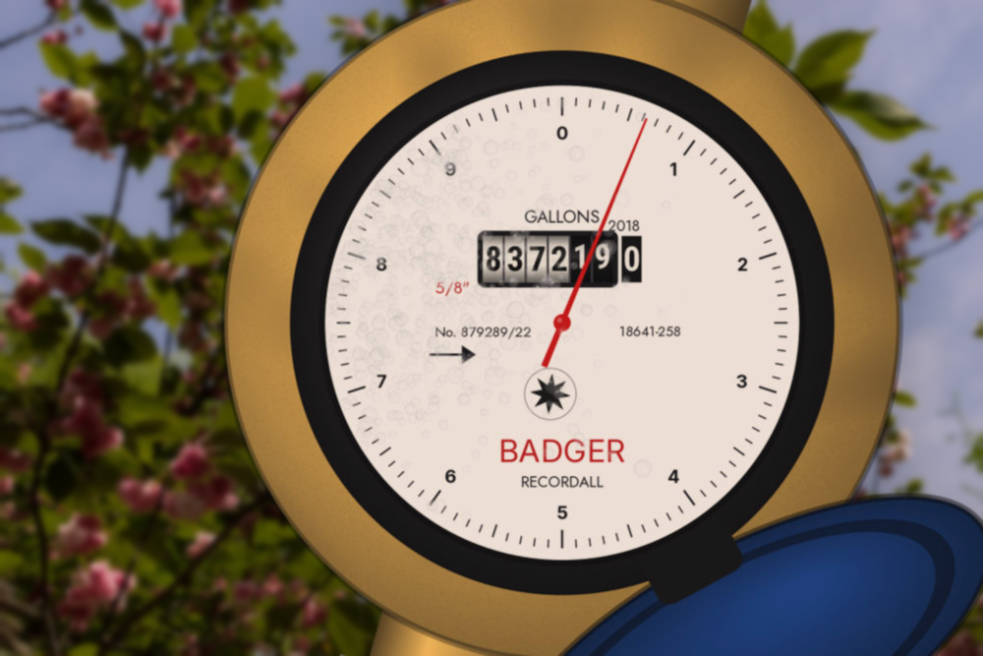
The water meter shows 8372190.6gal
